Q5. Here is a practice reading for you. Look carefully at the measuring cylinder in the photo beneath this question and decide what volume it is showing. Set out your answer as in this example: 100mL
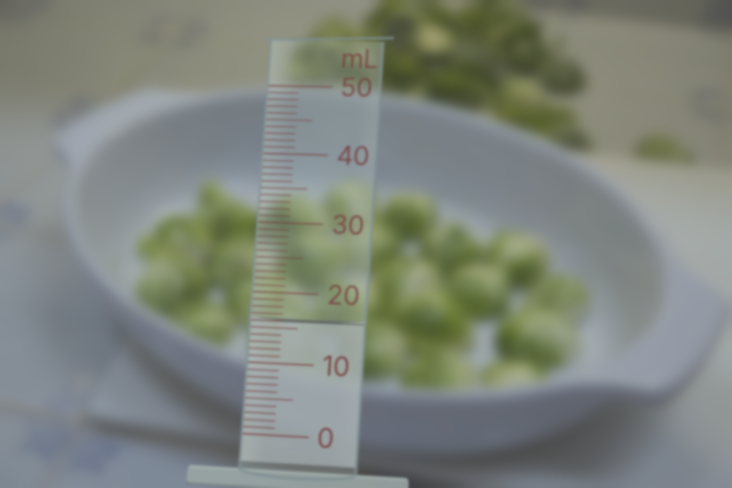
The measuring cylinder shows 16mL
